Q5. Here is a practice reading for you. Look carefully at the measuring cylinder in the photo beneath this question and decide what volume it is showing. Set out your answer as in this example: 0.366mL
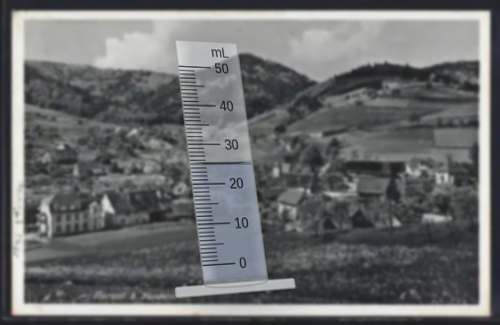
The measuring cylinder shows 25mL
